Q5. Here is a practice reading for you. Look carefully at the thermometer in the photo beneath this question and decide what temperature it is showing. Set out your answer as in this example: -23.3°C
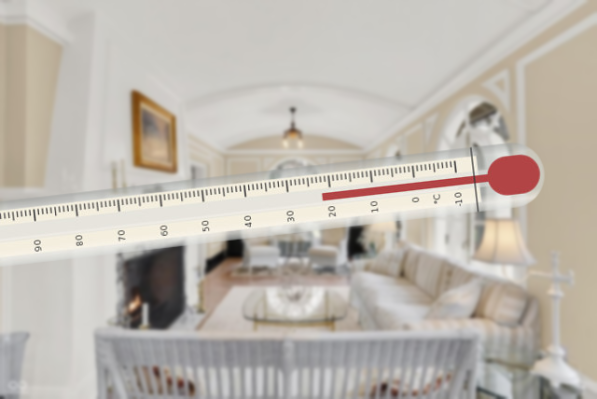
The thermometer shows 22°C
